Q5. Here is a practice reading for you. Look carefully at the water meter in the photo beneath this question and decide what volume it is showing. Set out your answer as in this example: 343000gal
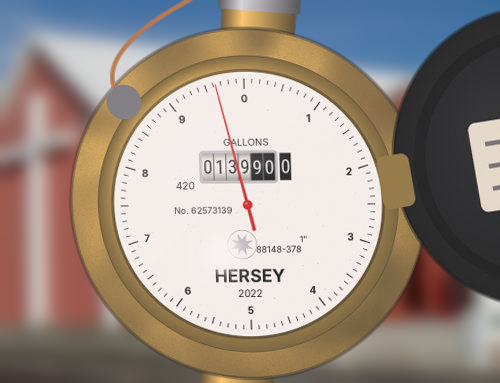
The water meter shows 139899.6gal
